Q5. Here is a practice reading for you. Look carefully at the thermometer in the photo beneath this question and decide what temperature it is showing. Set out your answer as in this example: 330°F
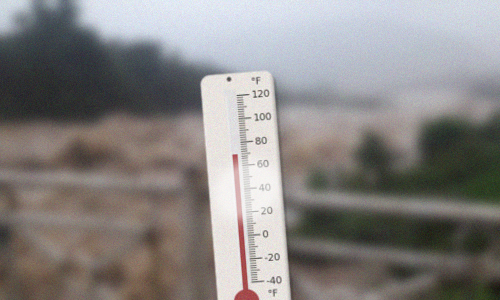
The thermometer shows 70°F
